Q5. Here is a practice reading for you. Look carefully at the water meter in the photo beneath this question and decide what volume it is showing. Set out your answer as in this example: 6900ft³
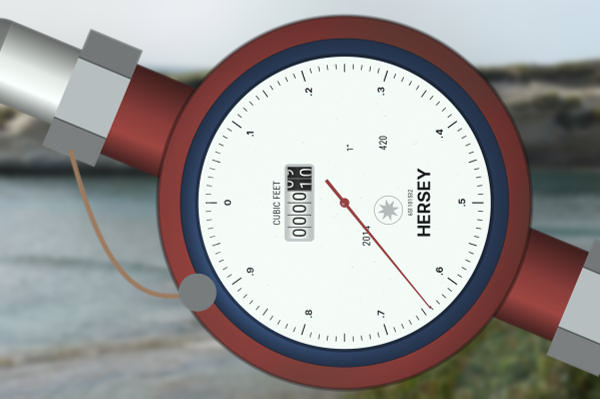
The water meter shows 9.64ft³
